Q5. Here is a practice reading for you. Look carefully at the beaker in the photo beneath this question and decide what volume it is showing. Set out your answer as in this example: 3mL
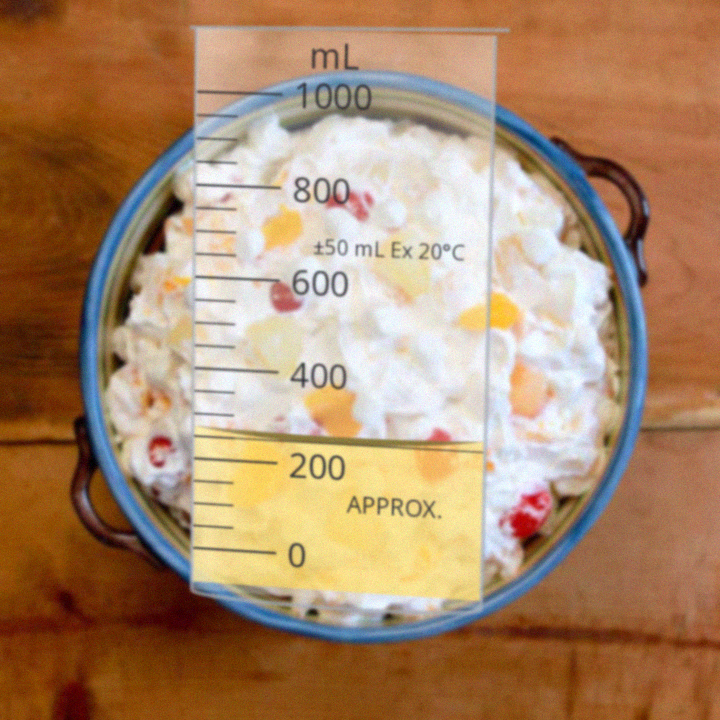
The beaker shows 250mL
